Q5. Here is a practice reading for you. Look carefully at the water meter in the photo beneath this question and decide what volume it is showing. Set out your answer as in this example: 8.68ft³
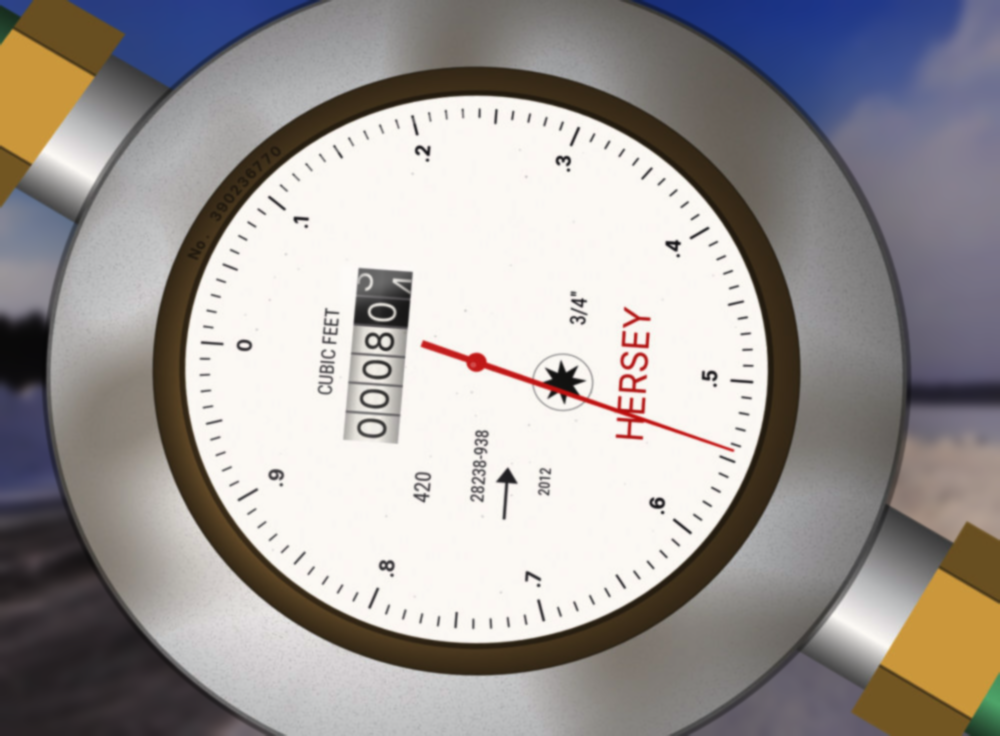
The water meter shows 803.54ft³
